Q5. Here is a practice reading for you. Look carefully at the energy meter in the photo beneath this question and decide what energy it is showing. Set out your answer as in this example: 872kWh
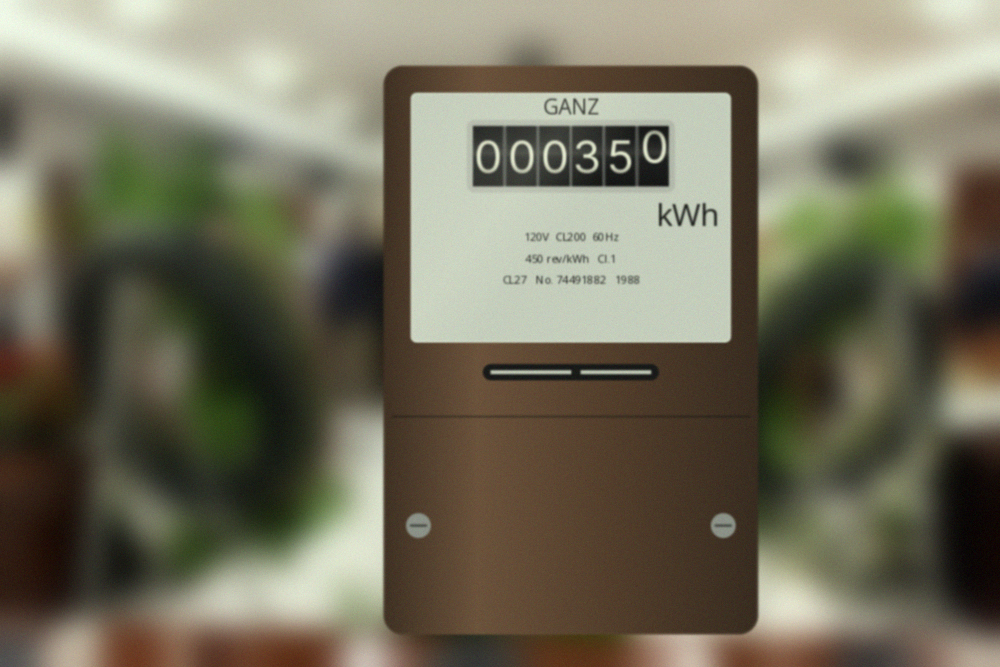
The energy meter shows 350kWh
